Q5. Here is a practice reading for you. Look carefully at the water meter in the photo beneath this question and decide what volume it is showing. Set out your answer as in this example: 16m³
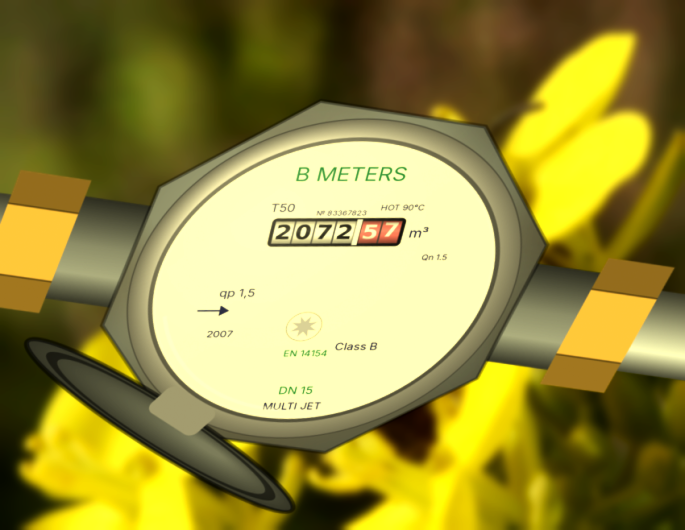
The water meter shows 2072.57m³
